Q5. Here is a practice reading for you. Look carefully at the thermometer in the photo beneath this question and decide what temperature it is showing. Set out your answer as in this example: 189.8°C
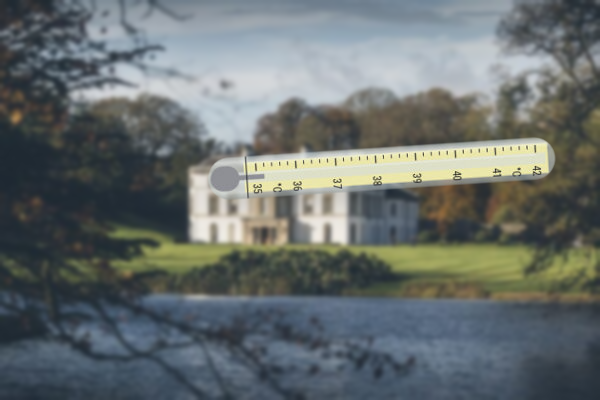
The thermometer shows 35.2°C
